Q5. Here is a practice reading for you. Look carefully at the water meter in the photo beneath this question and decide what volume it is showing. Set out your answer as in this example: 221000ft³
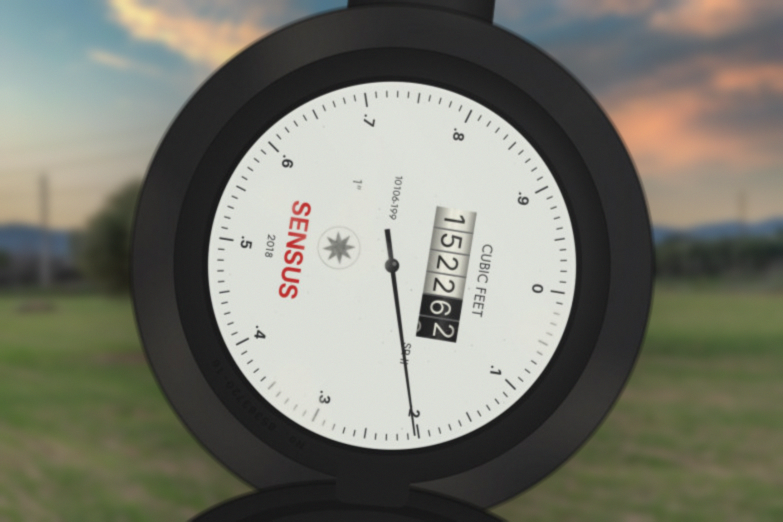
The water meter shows 152262.20ft³
